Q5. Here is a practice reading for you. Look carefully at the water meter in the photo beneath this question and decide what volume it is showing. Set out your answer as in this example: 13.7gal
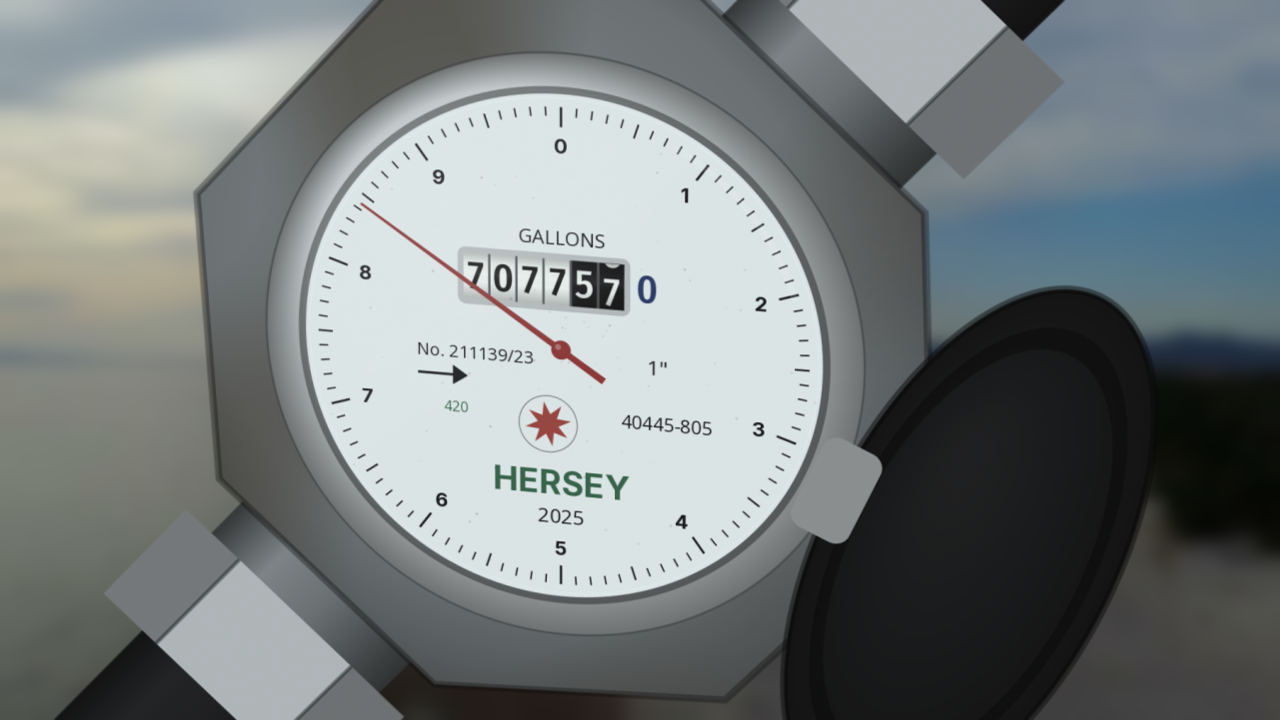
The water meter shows 7077568.4gal
